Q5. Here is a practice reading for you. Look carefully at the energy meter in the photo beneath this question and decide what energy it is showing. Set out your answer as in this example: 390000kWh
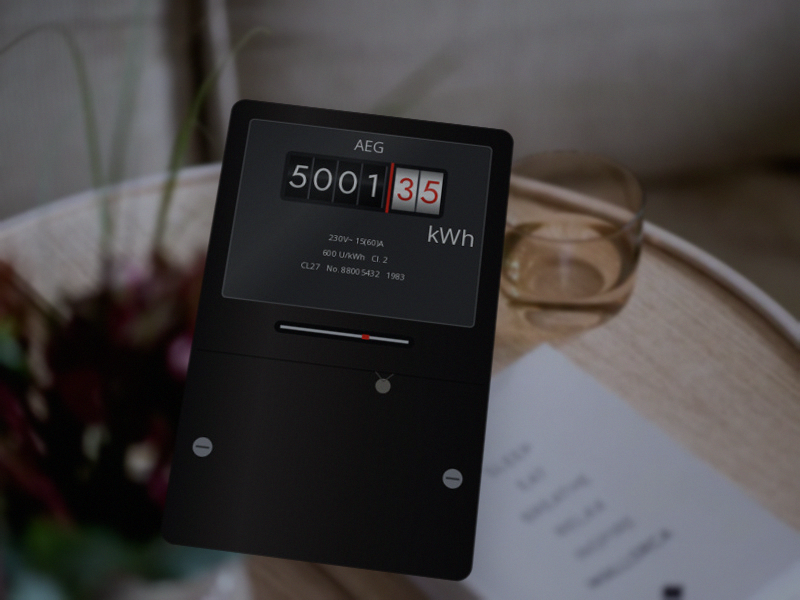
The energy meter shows 5001.35kWh
